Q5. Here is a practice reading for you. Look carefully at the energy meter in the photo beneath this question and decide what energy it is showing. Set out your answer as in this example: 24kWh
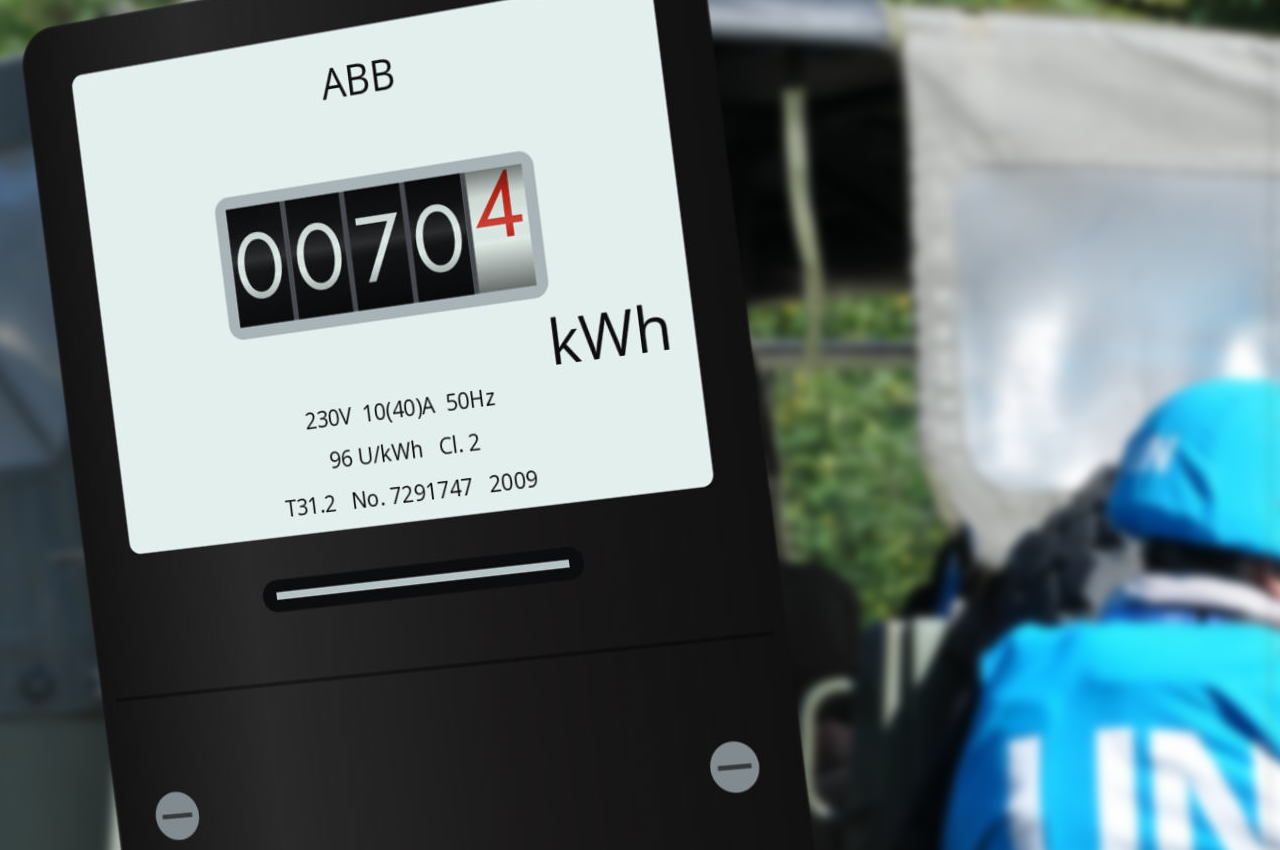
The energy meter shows 70.4kWh
